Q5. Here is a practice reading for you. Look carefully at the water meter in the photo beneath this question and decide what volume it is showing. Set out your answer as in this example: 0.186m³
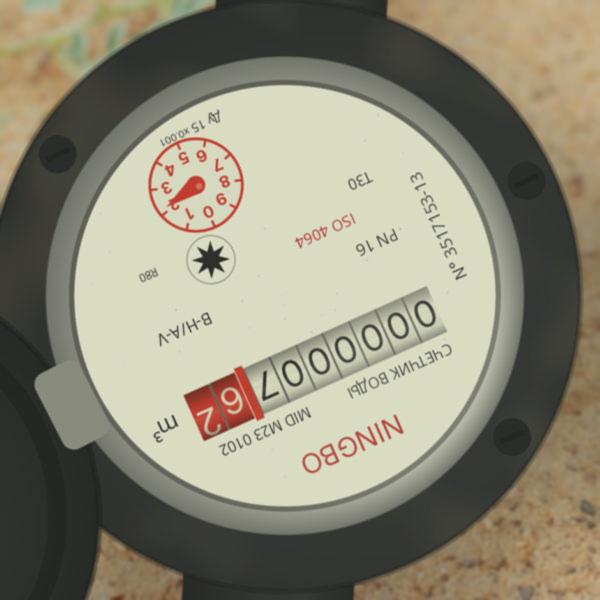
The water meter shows 7.622m³
